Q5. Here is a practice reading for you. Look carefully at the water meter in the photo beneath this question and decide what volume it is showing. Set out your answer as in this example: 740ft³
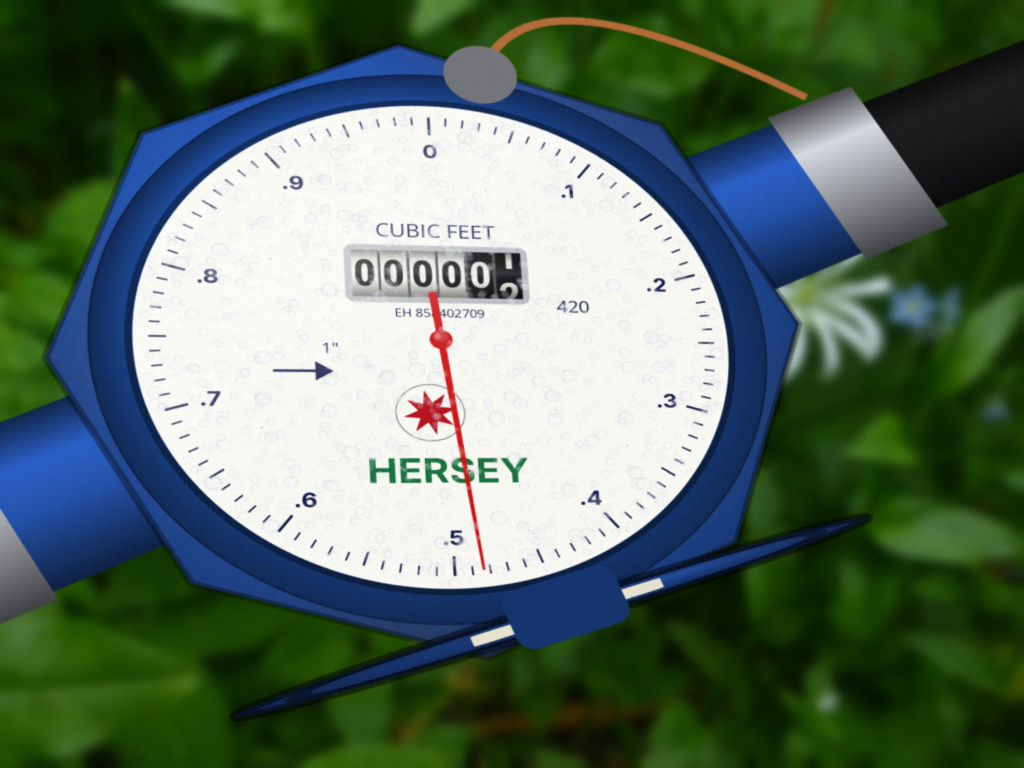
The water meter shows 1.48ft³
